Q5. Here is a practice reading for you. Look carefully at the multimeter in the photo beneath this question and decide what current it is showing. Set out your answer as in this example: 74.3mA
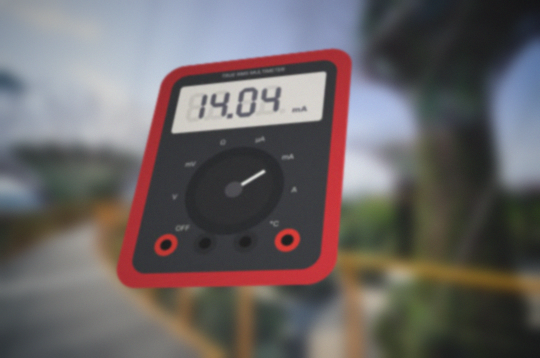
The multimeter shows 14.04mA
